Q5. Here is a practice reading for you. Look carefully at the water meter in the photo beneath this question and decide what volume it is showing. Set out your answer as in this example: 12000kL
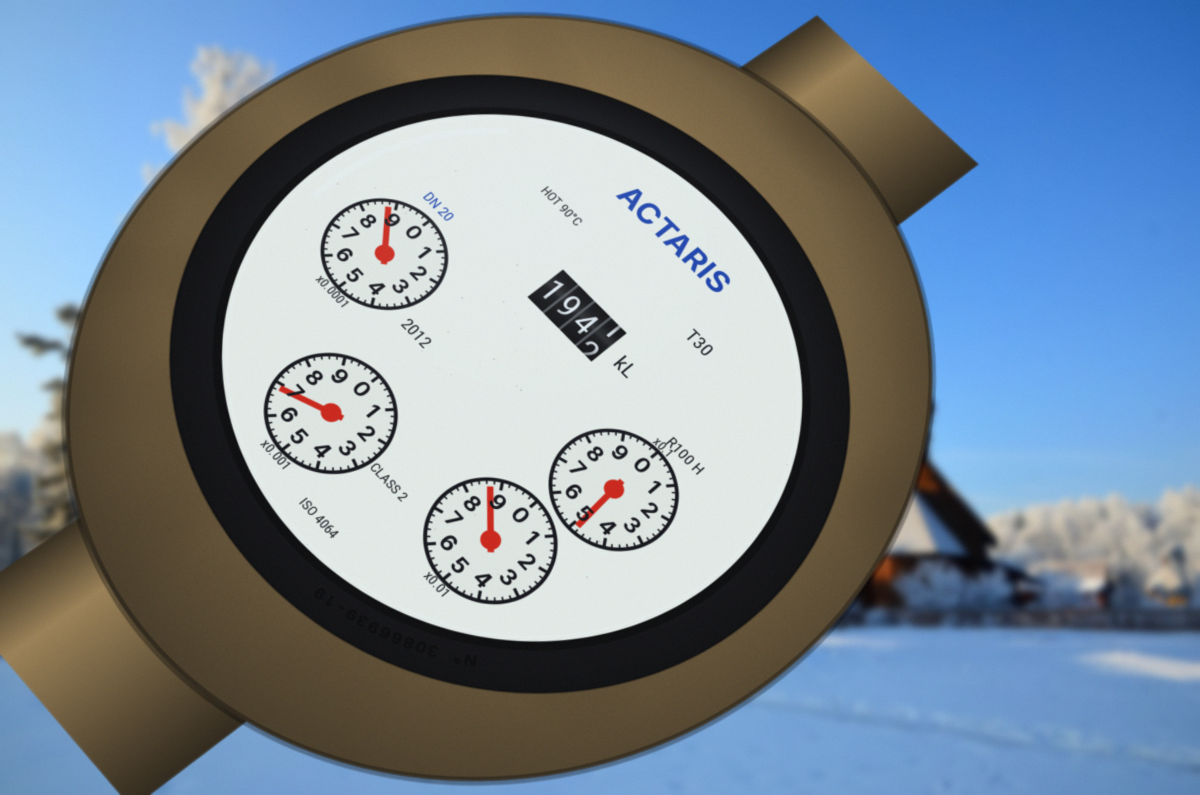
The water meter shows 1941.4868kL
